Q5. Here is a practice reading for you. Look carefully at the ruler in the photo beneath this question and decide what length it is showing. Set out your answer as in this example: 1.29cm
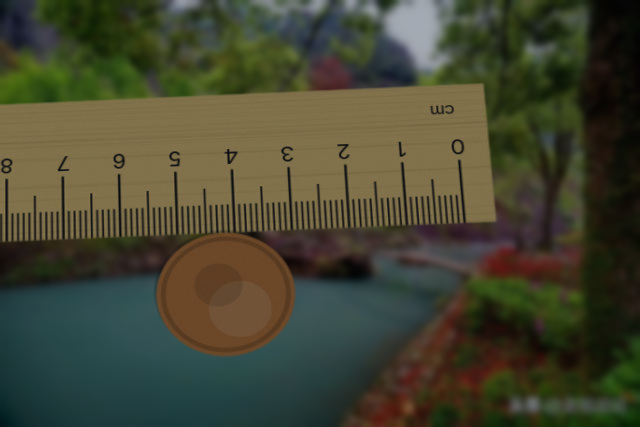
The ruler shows 2.4cm
